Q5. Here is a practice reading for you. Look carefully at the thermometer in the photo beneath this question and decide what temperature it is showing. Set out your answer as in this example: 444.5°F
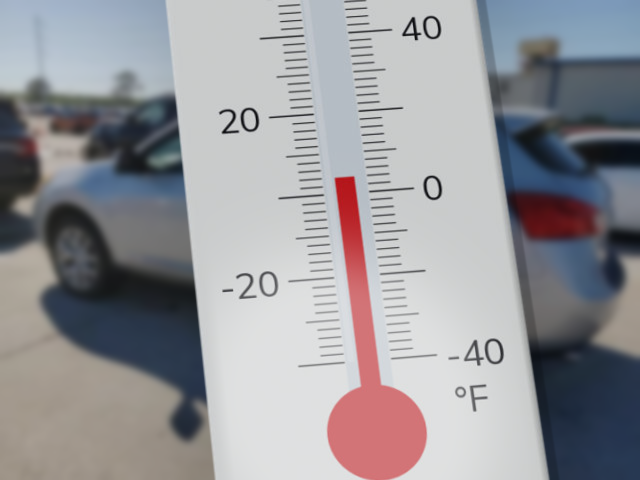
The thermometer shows 4°F
